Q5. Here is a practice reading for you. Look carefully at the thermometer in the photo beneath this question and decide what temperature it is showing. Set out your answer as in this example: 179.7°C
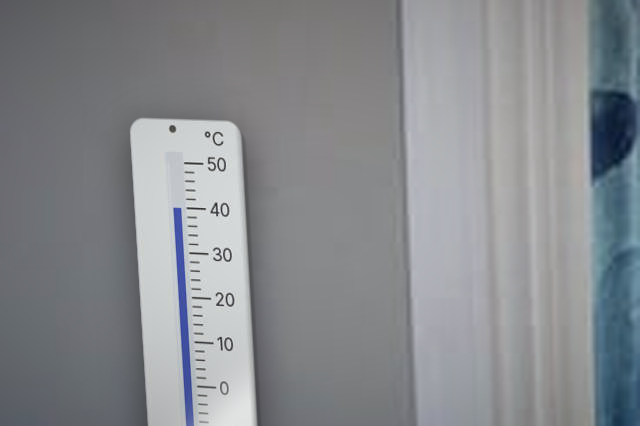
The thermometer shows 40°C
